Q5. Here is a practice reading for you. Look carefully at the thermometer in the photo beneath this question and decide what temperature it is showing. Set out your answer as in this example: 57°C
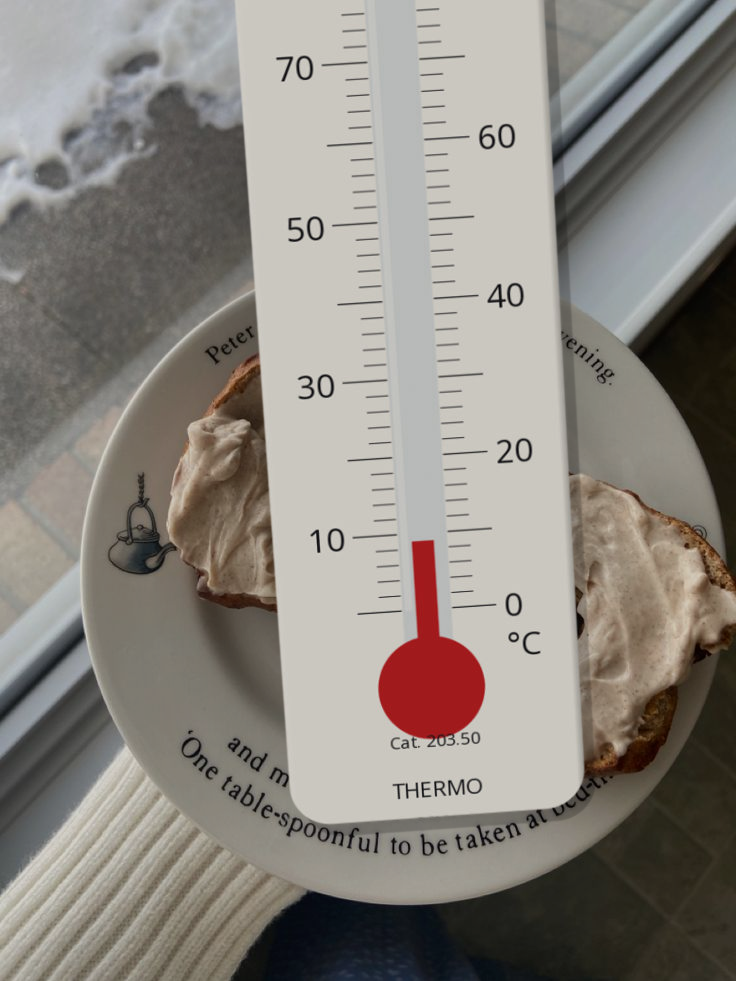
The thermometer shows 9°C
